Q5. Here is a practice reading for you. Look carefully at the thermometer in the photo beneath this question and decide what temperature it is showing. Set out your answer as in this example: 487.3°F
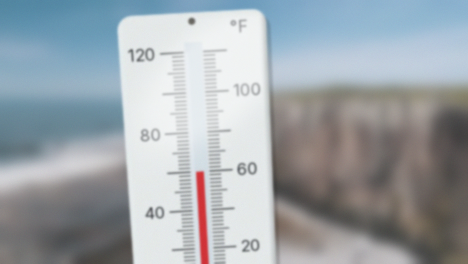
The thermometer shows 60°F
